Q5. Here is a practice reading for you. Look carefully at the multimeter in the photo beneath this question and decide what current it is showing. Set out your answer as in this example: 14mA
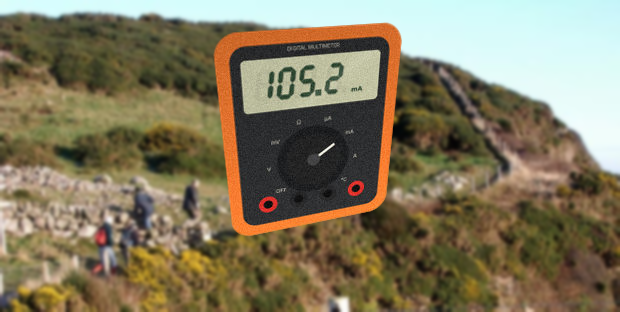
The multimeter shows 105.2mA
